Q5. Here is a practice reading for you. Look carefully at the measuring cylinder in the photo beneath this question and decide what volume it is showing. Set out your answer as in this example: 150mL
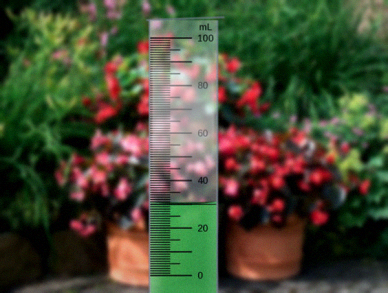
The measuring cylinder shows 30mL
